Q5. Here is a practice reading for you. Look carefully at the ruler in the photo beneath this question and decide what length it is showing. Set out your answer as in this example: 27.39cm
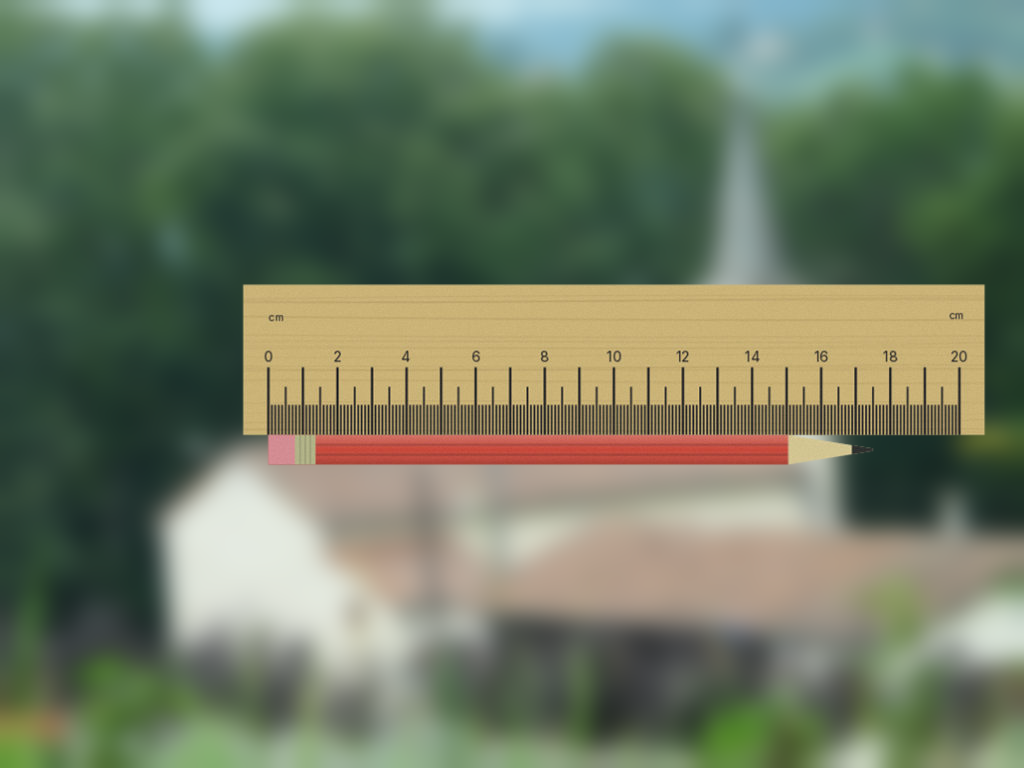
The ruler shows 17.5cm
